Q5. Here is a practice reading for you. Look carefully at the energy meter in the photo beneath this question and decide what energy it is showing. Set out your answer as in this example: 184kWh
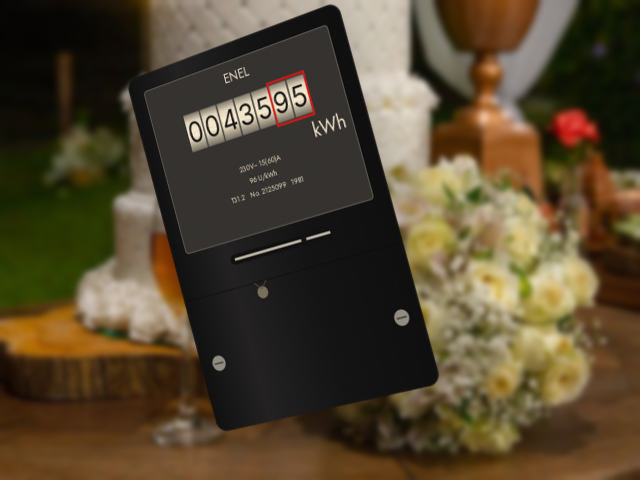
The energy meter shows 435.95kWh
